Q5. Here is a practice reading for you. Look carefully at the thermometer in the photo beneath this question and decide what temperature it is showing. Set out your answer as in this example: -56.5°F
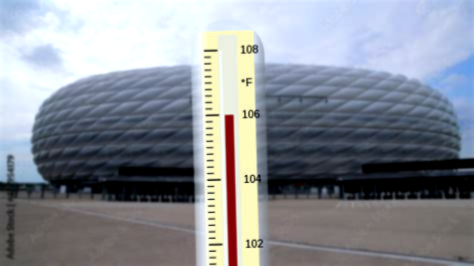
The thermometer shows 106°F
